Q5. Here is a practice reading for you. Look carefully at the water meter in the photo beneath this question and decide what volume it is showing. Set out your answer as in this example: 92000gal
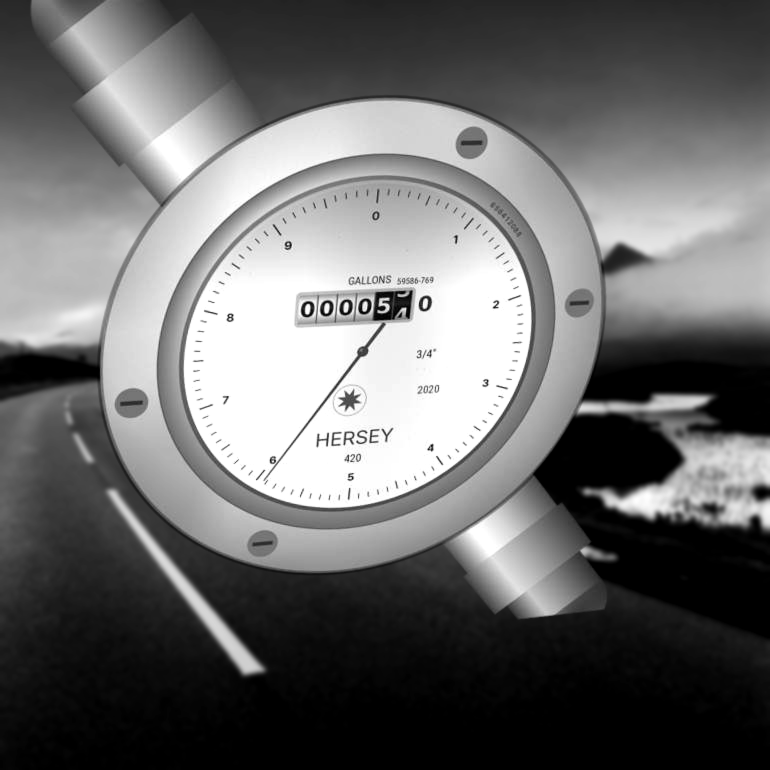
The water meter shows 535.9gal
